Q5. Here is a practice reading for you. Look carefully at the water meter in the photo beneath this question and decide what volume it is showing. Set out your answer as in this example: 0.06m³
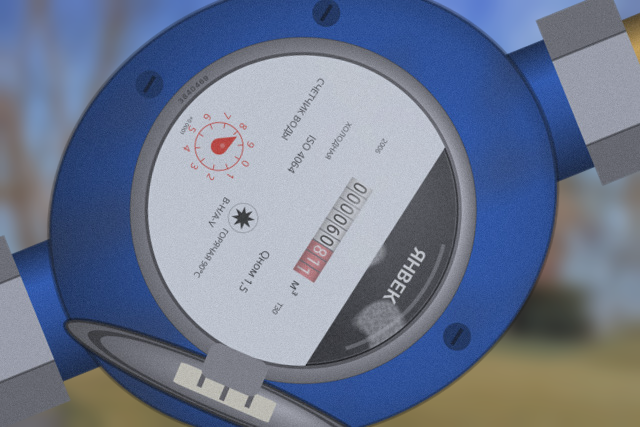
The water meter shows 60.8108m³
